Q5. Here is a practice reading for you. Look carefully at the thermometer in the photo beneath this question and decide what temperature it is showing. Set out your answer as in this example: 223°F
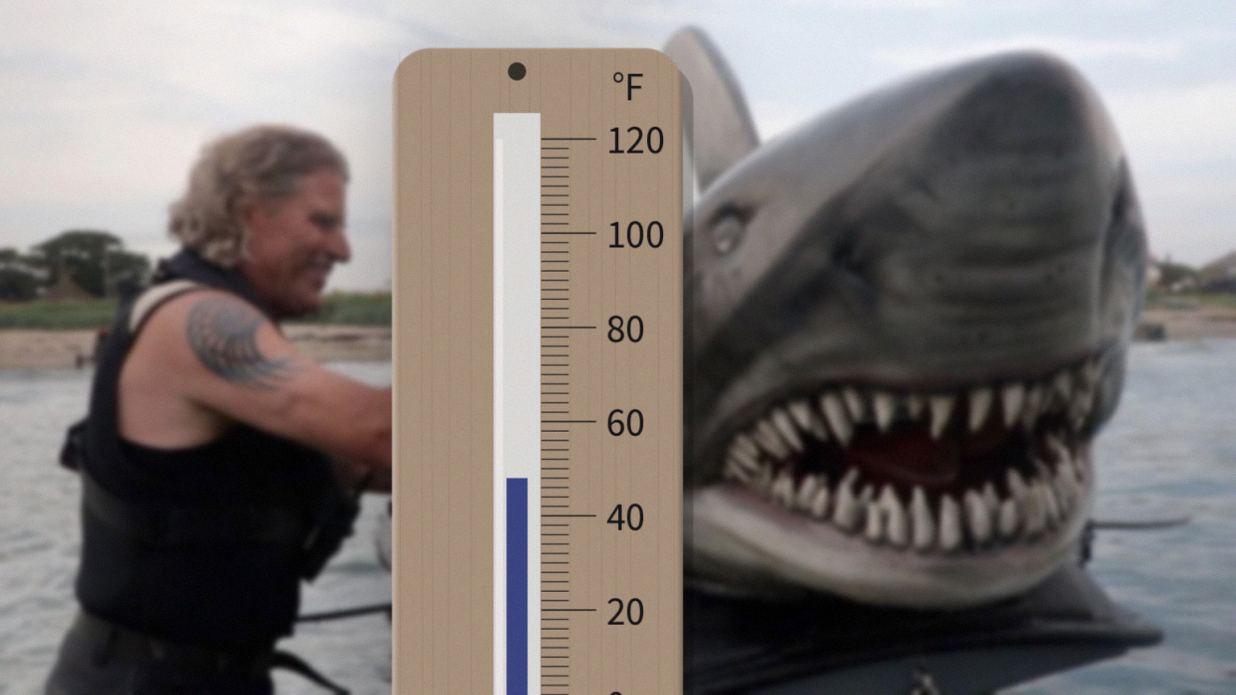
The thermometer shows 48°F
